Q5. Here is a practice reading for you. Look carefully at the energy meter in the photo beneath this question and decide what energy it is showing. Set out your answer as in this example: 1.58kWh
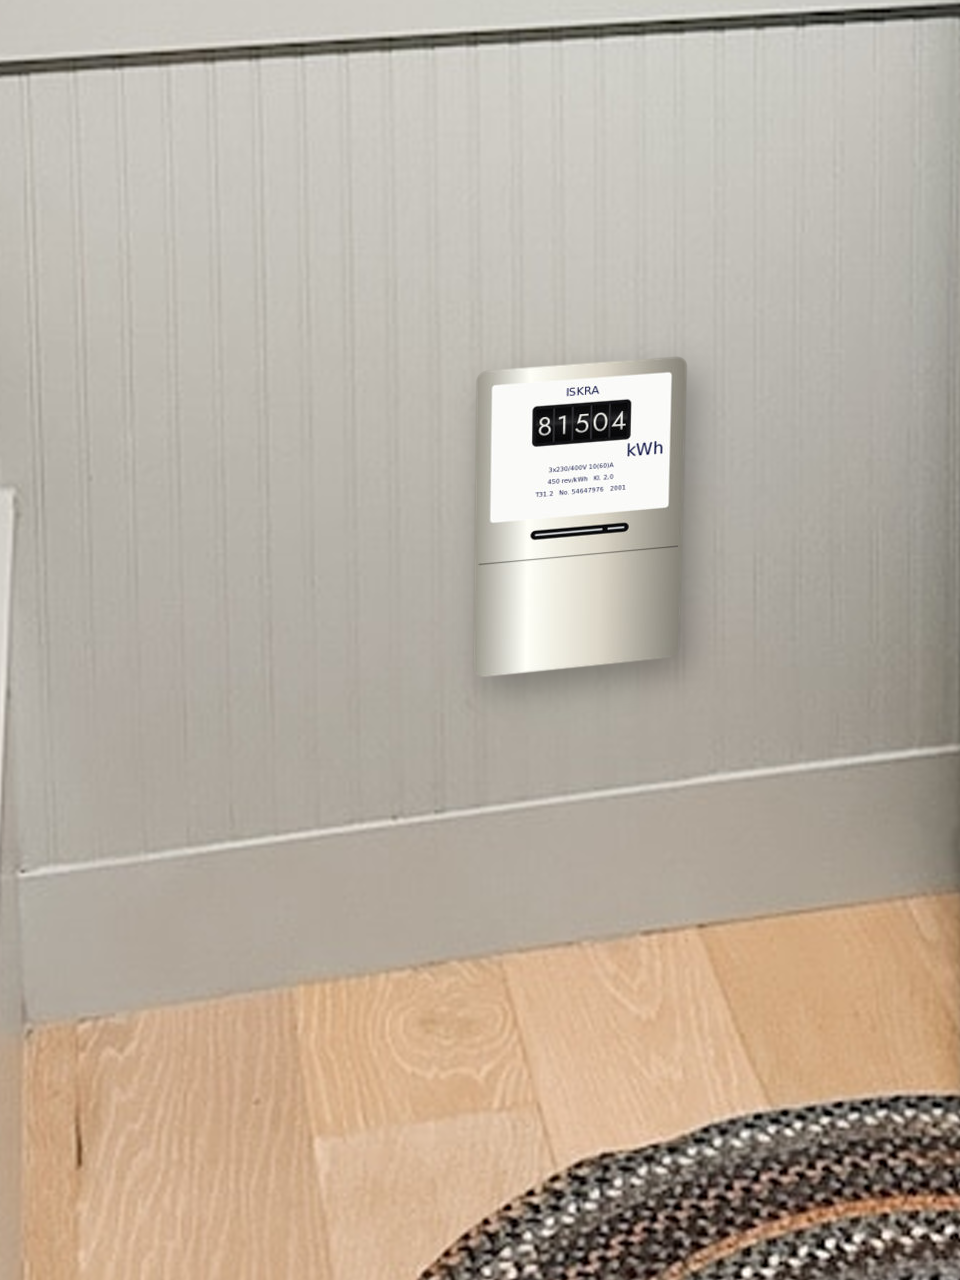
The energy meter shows 81504kWh
